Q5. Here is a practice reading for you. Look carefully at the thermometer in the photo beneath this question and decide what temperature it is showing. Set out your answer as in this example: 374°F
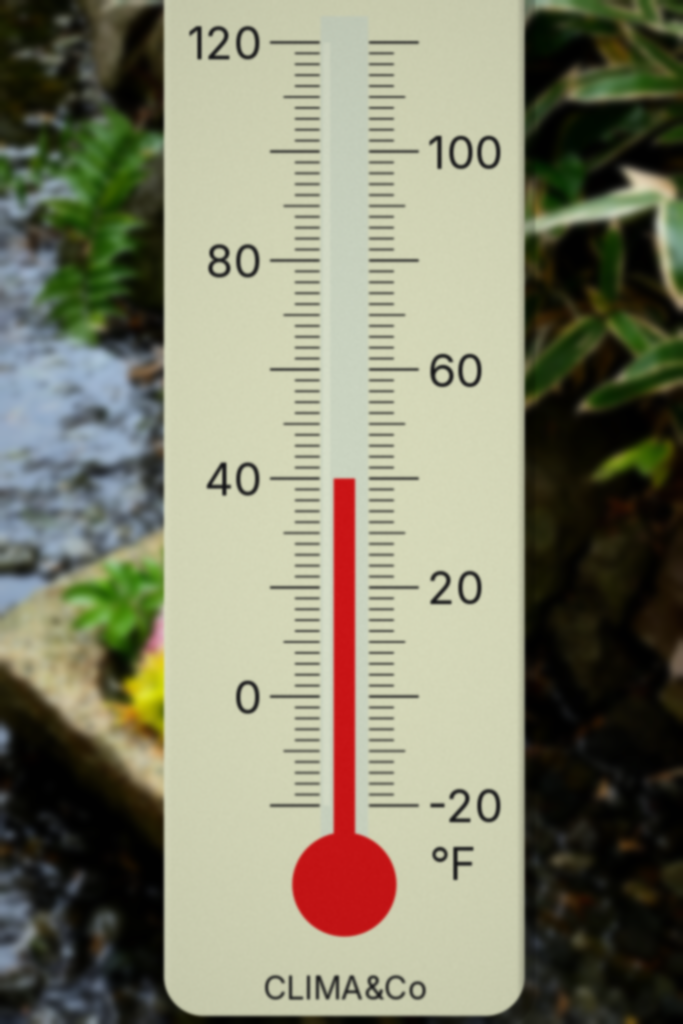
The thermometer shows 40°F
